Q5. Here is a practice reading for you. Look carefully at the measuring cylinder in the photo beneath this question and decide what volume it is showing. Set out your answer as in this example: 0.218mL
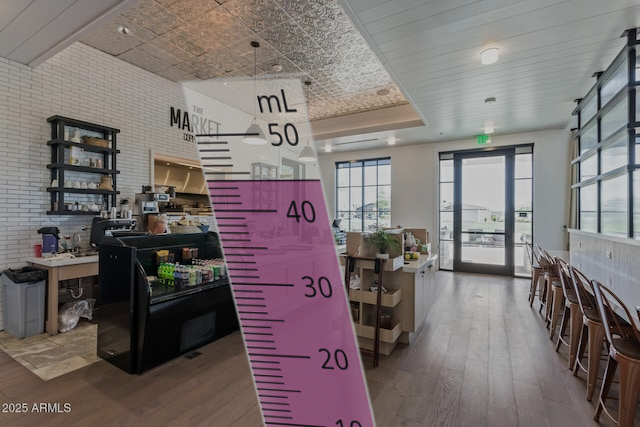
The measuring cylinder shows 44mL
